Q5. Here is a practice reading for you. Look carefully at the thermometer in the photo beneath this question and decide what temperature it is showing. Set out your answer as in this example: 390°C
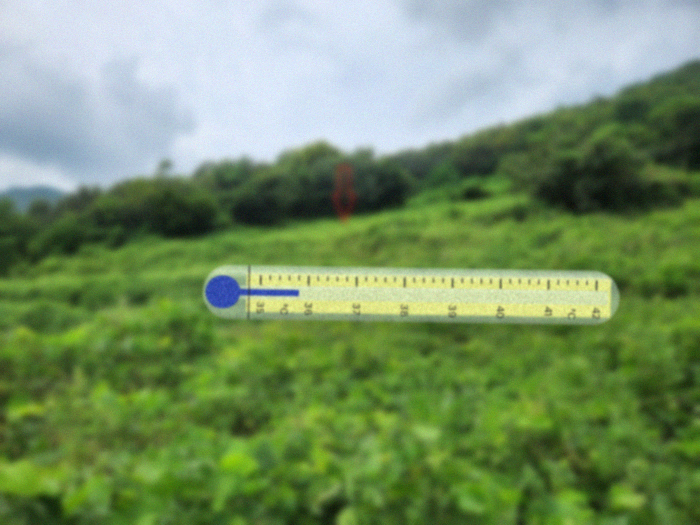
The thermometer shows 35.8°C
